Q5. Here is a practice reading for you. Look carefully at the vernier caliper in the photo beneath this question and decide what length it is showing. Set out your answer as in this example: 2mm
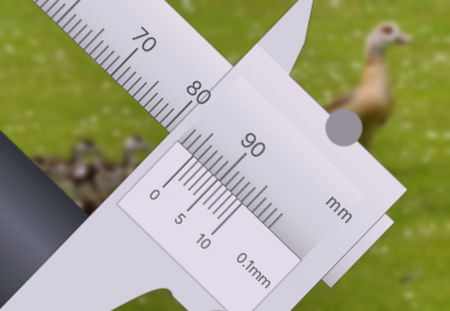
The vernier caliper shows 85.2mm
